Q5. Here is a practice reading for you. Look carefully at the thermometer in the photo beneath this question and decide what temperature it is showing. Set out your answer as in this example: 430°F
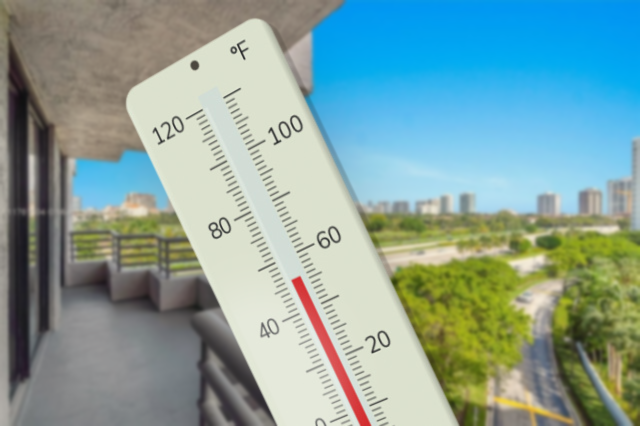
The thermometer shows 52°F
